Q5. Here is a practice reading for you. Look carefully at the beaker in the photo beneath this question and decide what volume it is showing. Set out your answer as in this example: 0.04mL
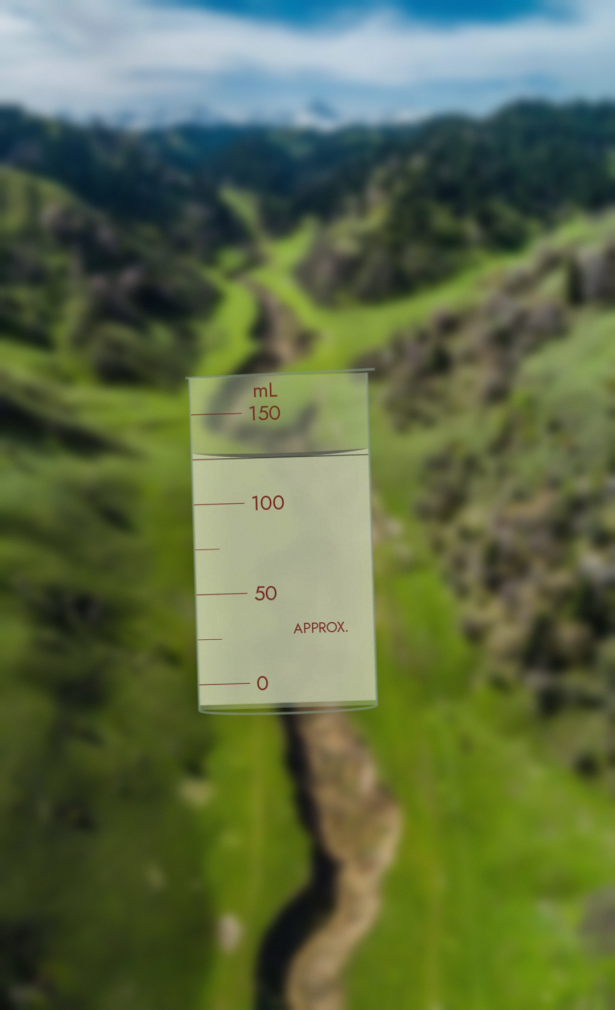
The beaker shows 125mL
